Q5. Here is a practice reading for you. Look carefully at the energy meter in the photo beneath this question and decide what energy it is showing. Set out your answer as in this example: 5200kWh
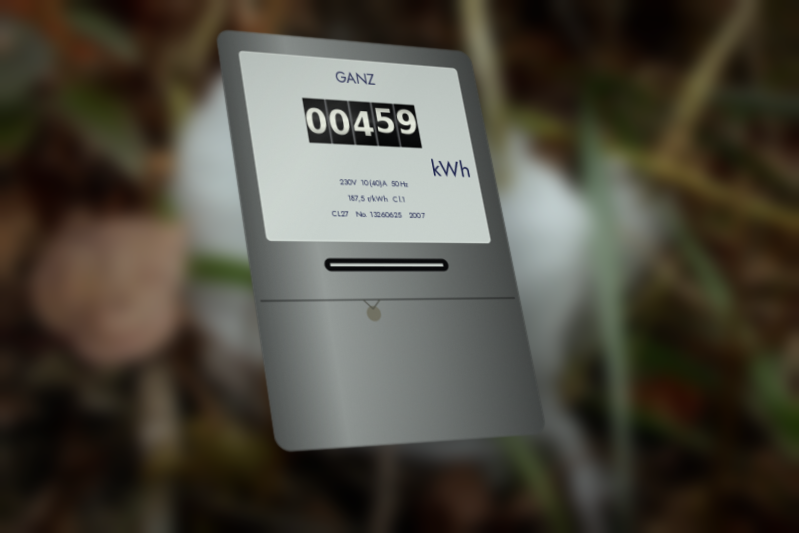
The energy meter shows 459kWh
